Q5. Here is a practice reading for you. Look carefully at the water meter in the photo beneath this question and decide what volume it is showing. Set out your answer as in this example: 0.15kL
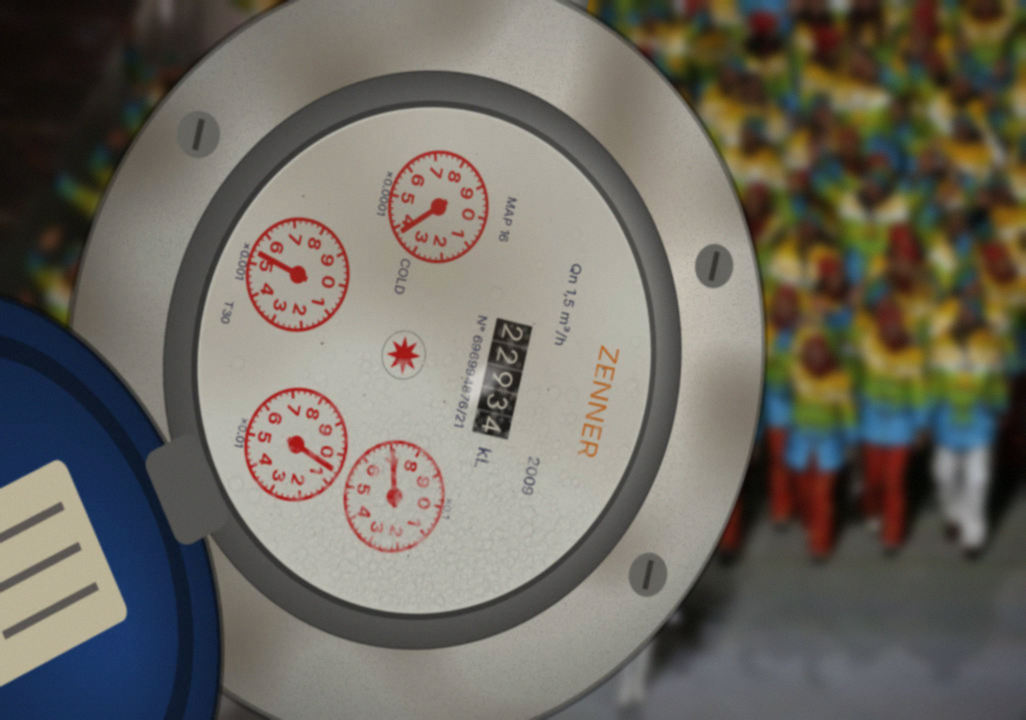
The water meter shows 22934.7053kL
